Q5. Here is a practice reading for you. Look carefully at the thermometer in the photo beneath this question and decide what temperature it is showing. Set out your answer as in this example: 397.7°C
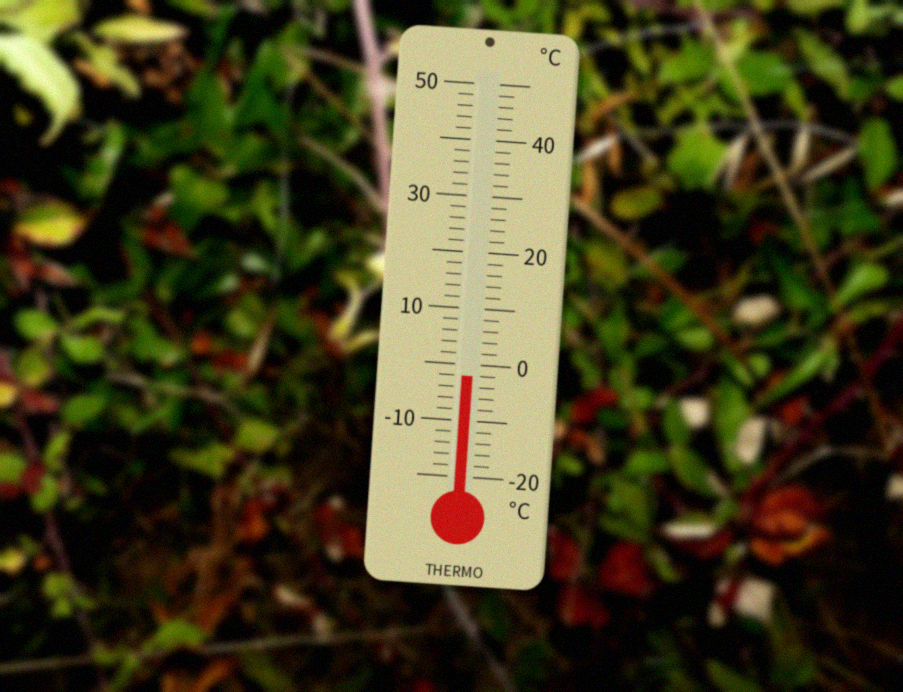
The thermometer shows -2°C
